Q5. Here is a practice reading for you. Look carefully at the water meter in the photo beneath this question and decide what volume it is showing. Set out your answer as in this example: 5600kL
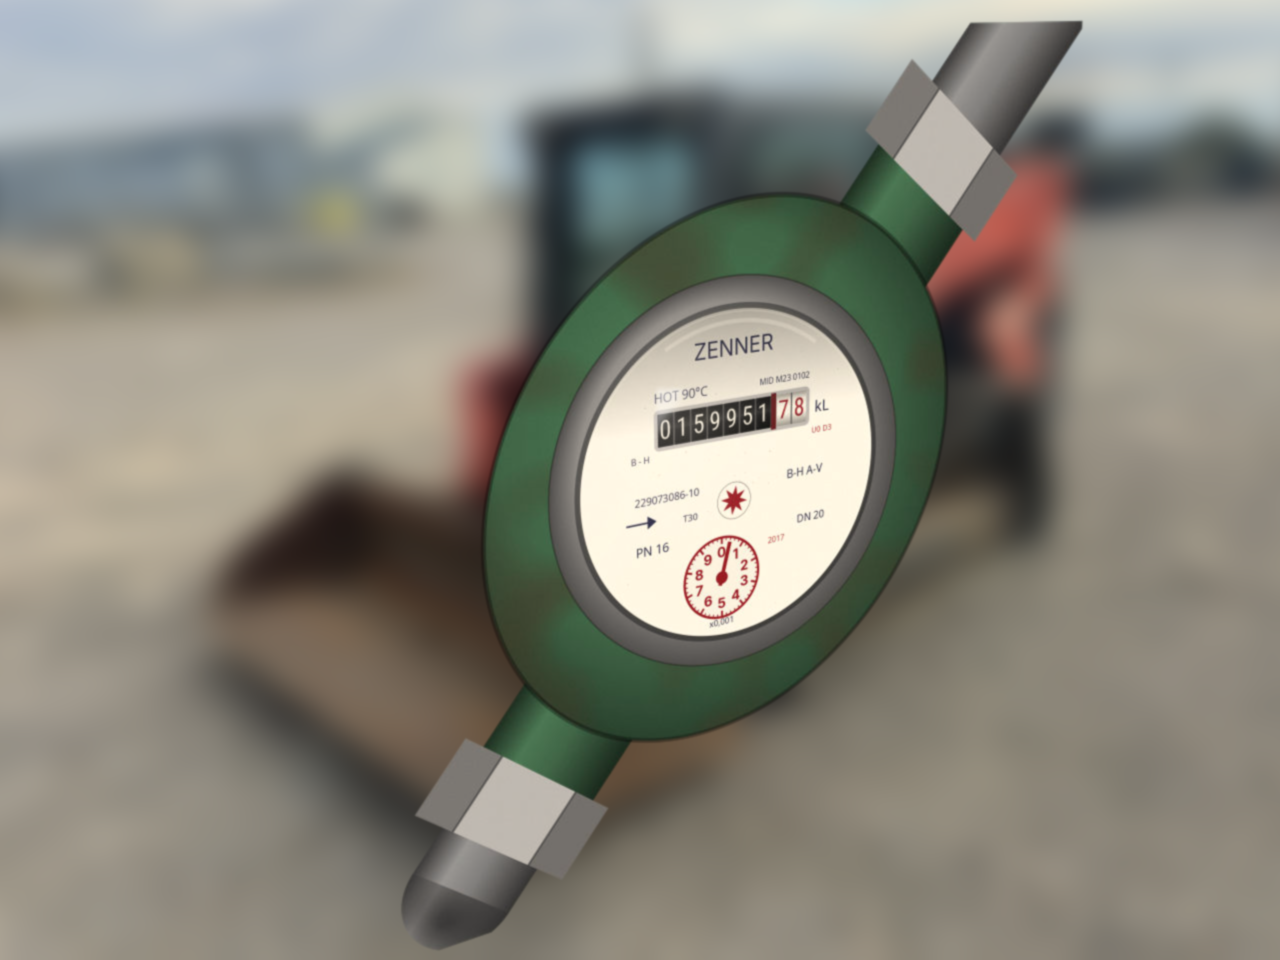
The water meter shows 159951.780kL
